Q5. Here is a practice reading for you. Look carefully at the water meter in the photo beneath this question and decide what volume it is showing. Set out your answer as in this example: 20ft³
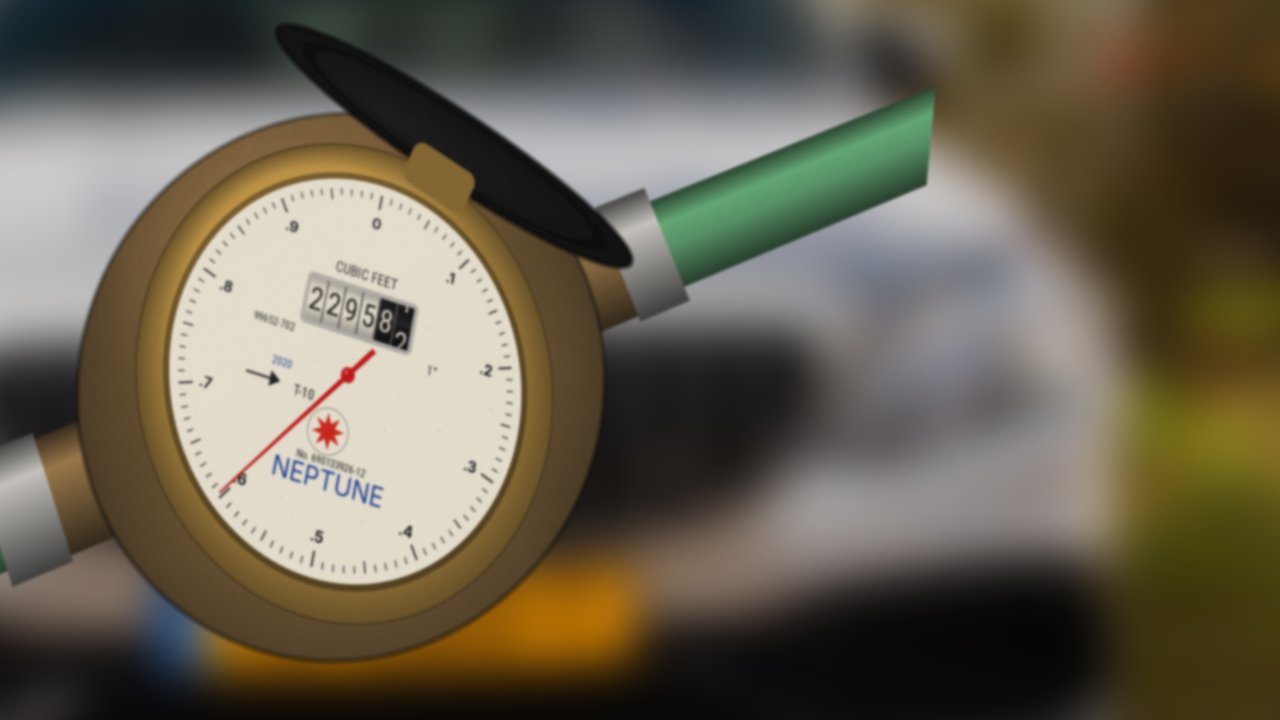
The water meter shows 229581.60ft³
